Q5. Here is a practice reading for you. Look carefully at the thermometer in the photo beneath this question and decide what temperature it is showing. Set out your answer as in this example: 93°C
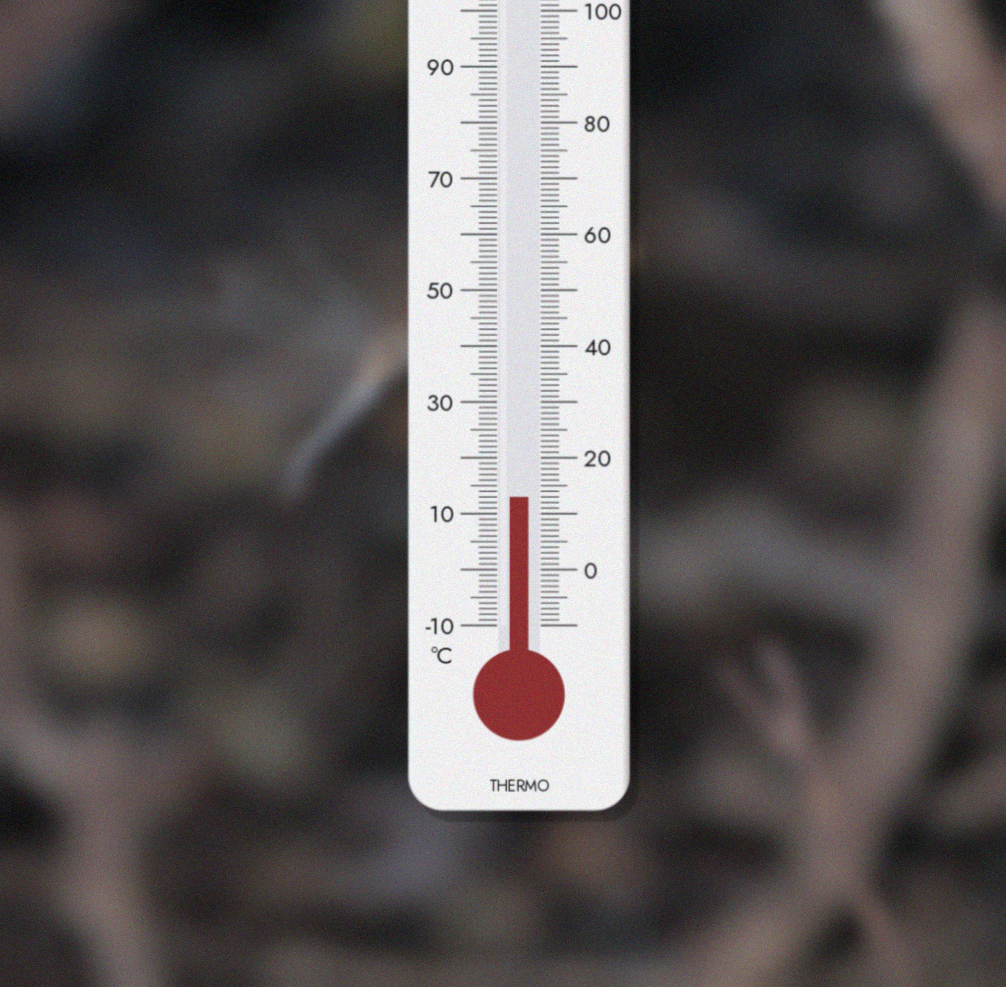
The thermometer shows 13°C
